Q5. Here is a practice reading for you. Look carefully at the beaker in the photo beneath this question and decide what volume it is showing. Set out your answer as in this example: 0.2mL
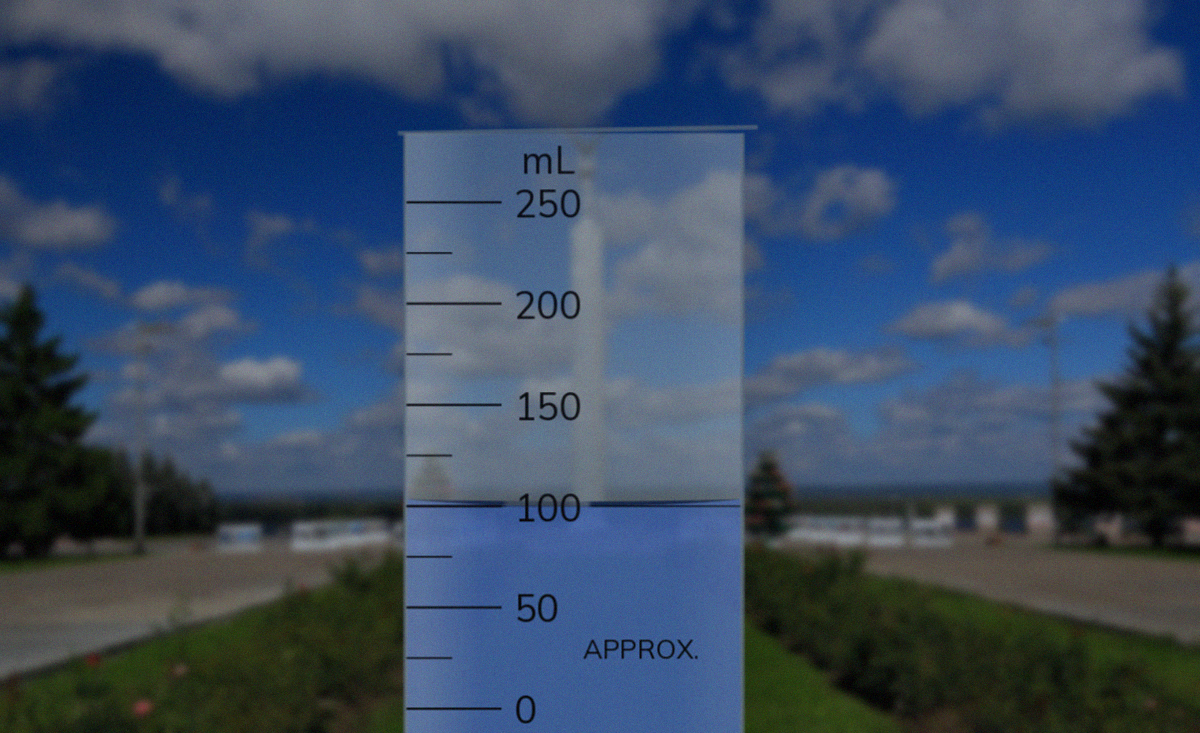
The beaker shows 100mL
